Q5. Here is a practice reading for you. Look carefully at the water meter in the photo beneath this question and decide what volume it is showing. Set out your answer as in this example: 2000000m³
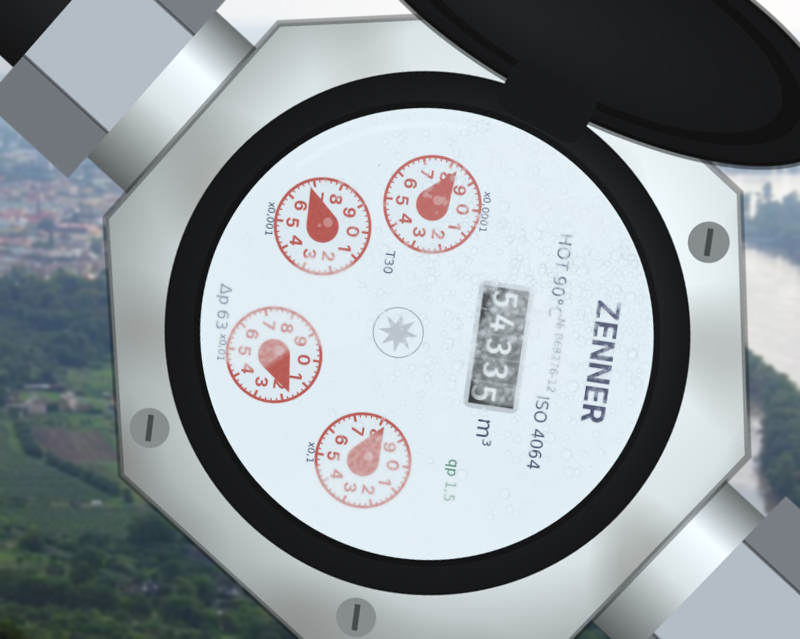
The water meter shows 54334.8168m³
